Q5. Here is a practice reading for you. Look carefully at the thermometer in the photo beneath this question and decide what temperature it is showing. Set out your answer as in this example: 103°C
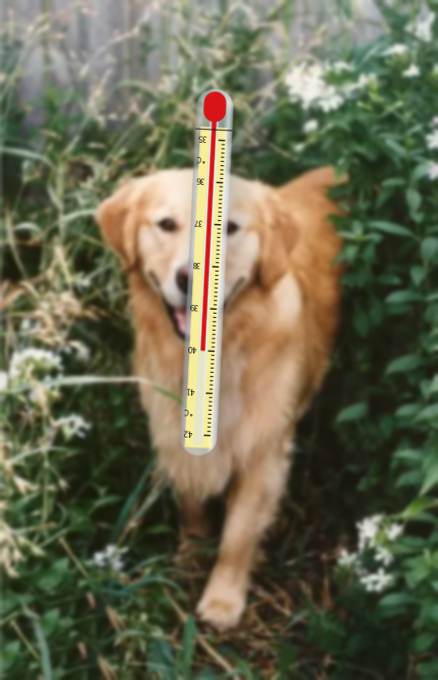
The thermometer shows 40°C
